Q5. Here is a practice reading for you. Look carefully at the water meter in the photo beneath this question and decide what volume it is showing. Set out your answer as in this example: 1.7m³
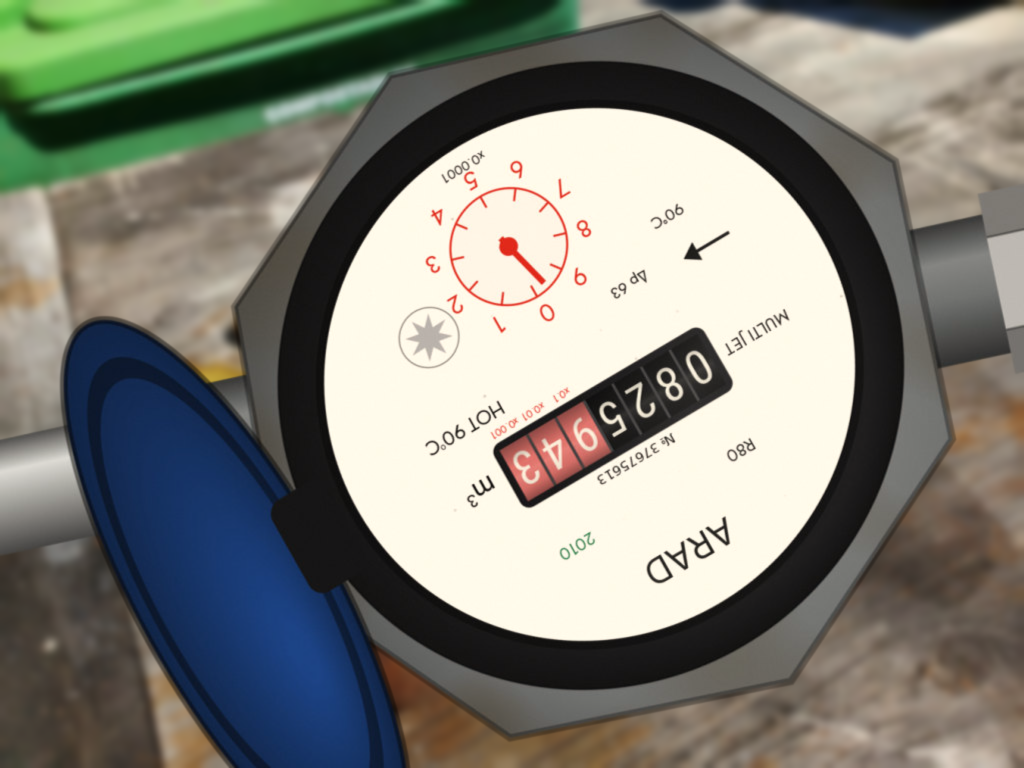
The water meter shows 825.9429m³
